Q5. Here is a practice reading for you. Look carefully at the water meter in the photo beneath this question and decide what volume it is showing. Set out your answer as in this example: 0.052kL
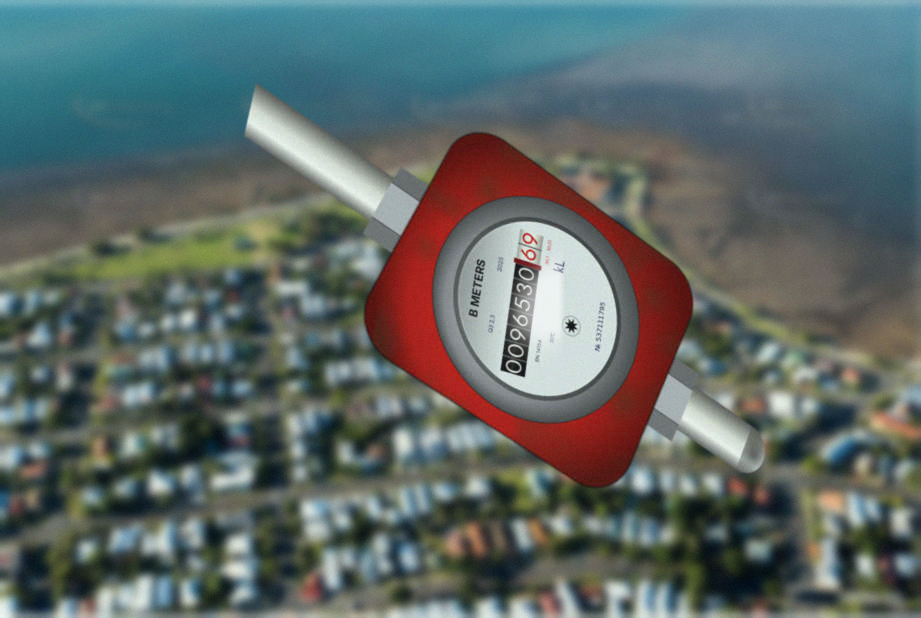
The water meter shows 96530.69kL
